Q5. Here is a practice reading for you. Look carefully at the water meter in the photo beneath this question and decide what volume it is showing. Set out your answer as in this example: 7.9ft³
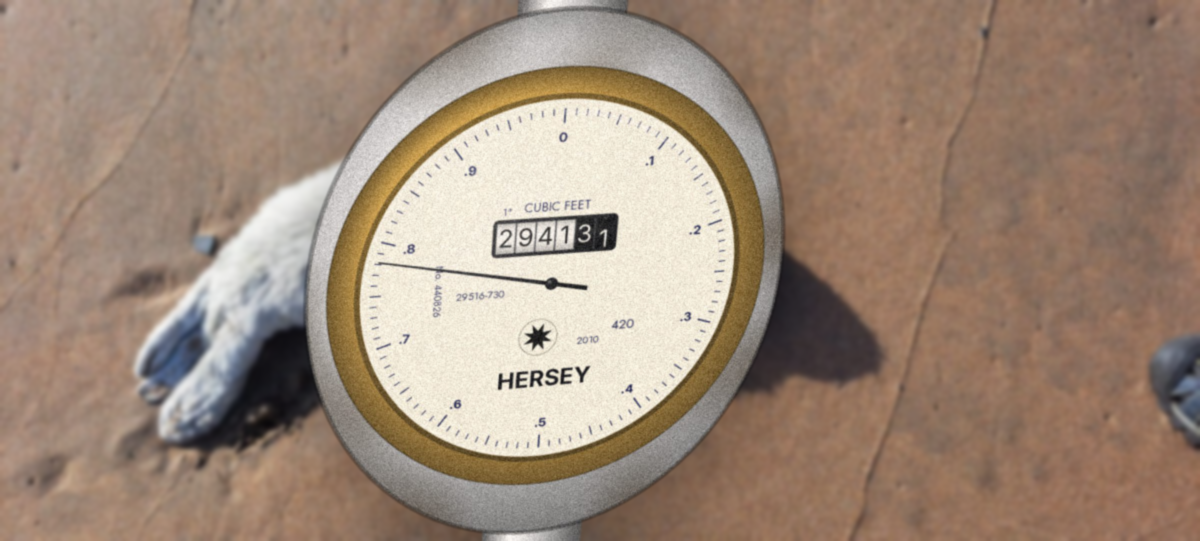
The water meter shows 294130.78ft³
